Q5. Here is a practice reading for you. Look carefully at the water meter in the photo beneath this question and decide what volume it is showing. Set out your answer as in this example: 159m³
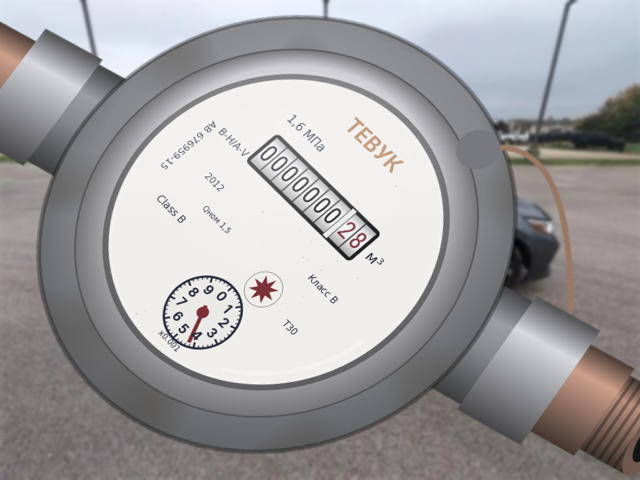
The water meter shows 0.284m³
